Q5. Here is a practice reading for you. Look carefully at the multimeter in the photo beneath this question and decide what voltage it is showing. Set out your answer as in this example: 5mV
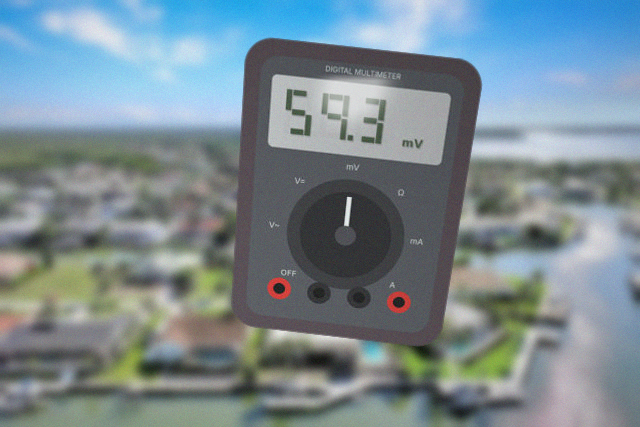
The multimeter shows 59.3mV
